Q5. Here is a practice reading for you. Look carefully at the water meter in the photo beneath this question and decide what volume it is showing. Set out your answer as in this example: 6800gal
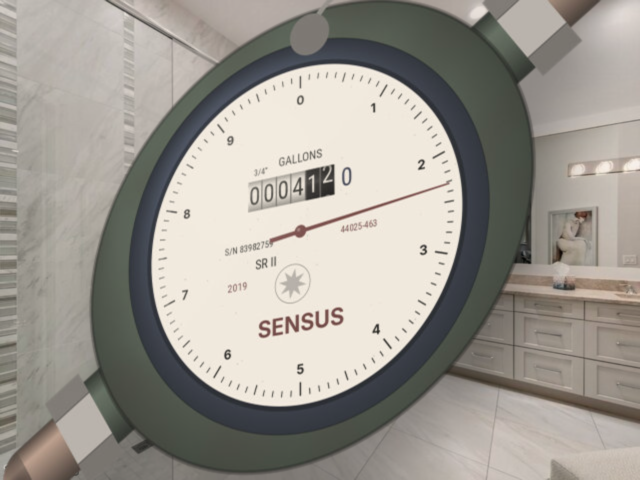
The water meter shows 4122.3gal
